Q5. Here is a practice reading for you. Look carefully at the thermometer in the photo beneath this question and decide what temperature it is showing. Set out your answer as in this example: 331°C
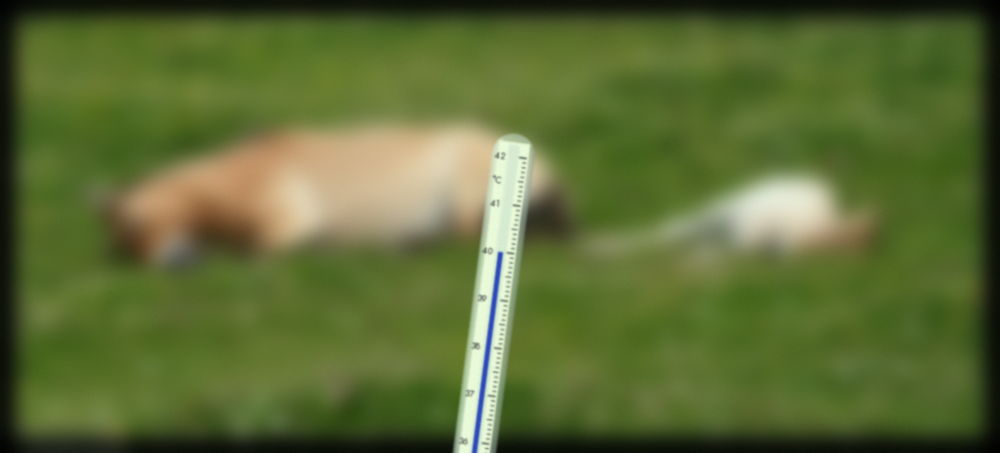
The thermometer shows 40°C
